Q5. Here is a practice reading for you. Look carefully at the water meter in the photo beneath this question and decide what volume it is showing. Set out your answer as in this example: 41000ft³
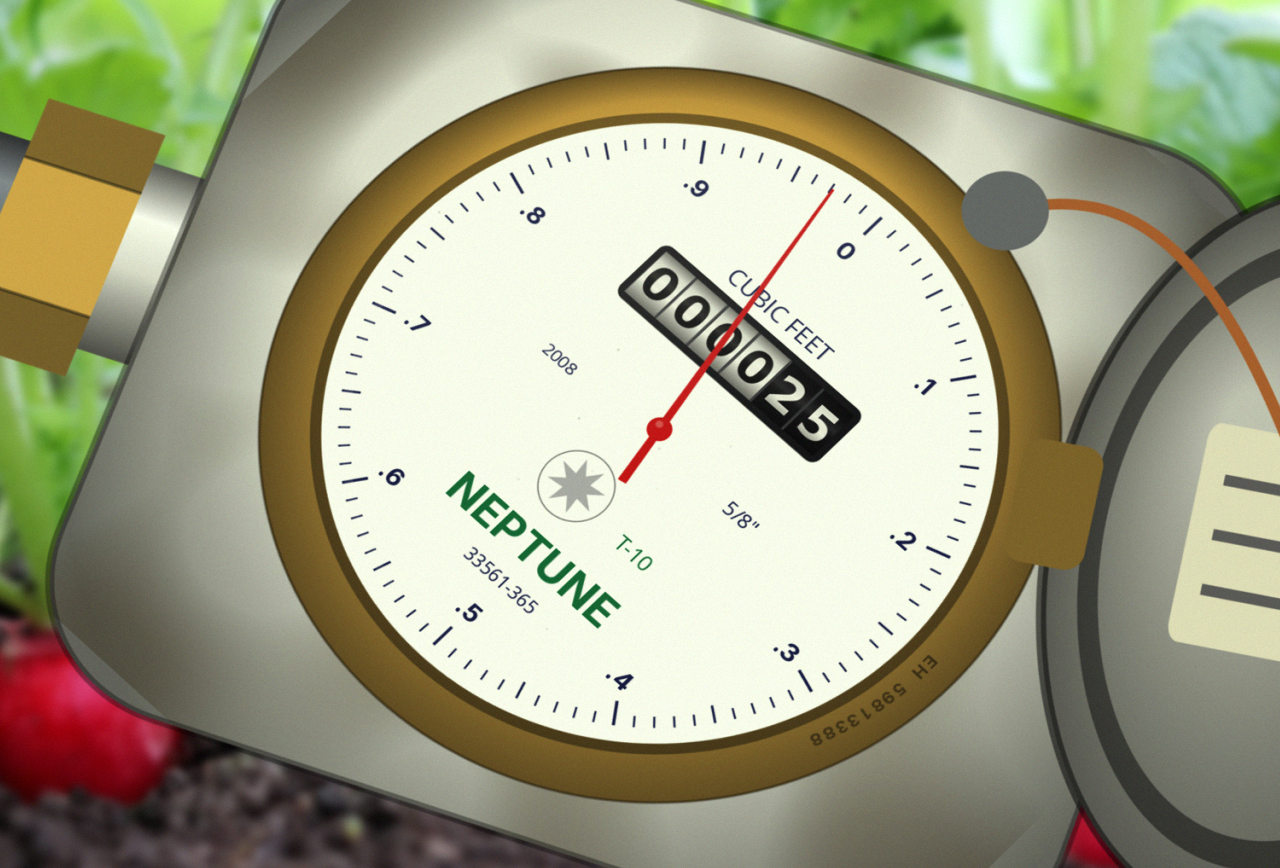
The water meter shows 24.97ft³
